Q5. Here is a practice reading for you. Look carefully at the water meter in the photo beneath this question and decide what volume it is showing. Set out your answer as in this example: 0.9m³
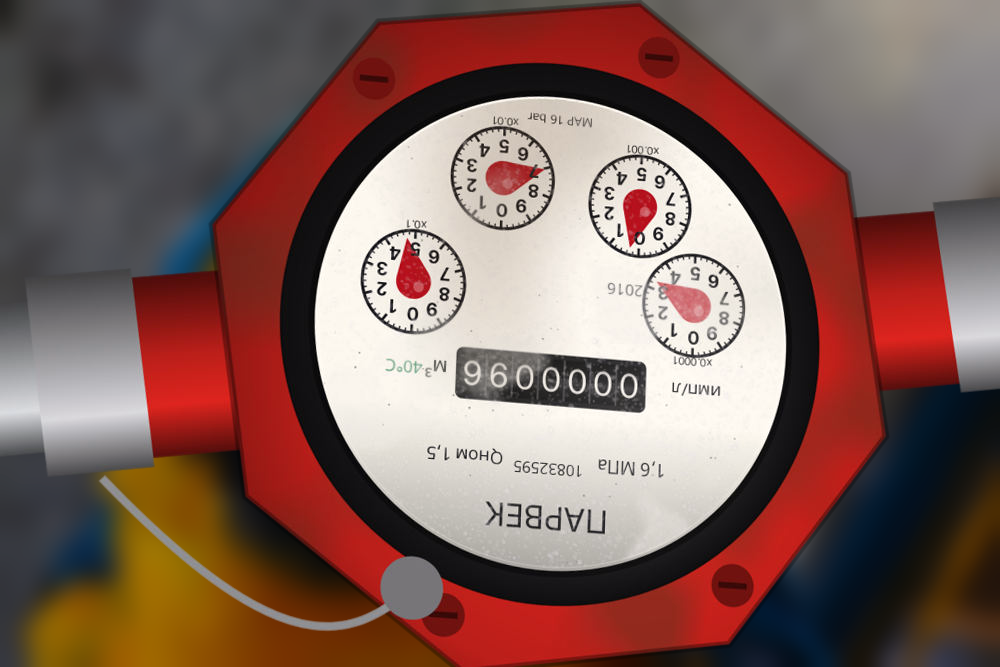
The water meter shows 96.4703m³
